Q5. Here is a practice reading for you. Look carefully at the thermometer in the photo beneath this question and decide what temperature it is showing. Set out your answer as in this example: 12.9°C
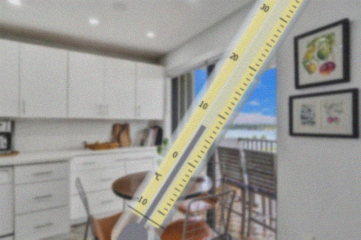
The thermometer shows 7°C
